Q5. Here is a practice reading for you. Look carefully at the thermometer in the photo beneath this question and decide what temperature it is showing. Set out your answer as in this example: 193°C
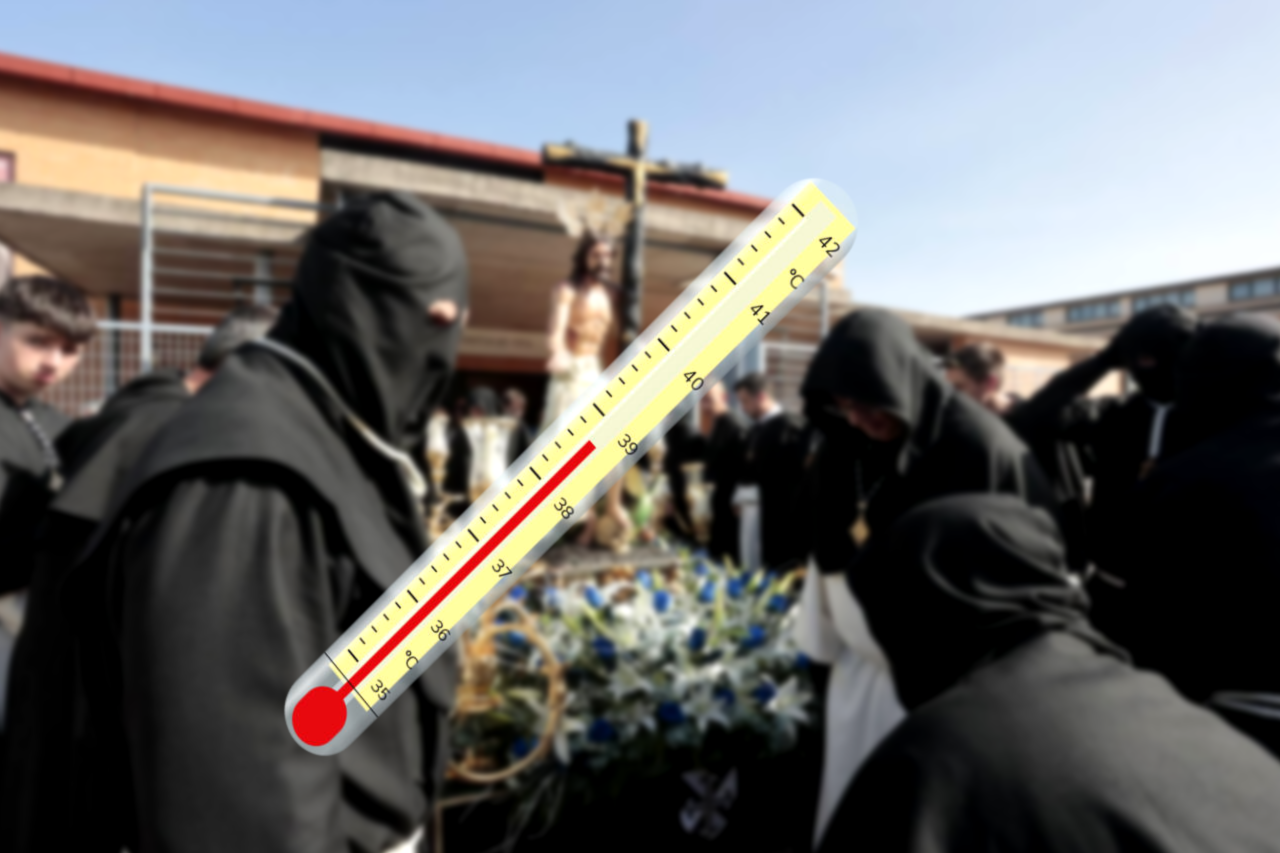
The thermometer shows 38.7°C
